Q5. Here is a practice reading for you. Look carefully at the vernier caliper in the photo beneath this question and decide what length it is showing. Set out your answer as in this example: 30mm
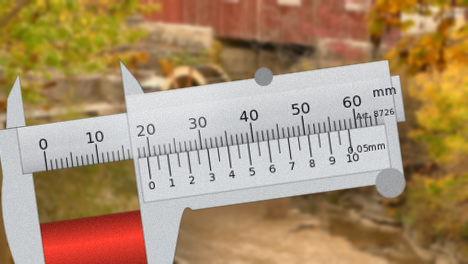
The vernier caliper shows 19.5mm
